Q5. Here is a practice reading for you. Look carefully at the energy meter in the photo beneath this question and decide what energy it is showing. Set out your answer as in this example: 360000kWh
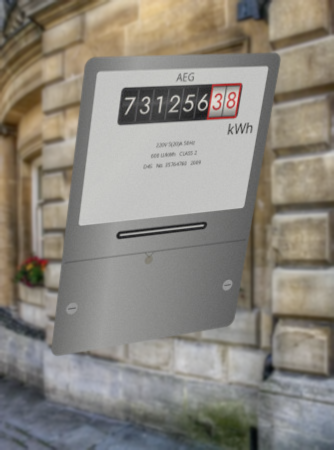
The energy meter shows 731256.38kWh
